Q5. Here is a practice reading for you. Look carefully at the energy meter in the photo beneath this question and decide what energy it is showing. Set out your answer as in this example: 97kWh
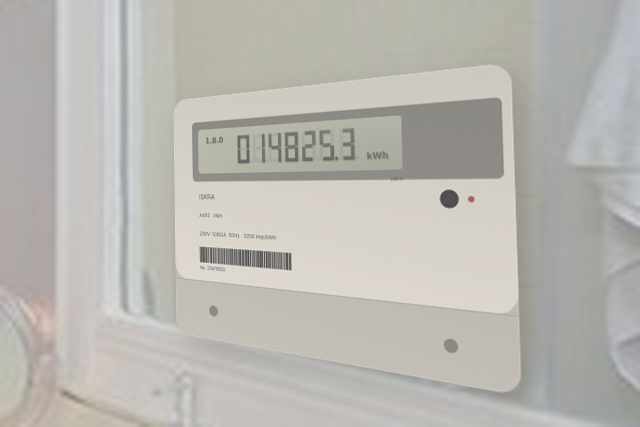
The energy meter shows 14825.3kWh
